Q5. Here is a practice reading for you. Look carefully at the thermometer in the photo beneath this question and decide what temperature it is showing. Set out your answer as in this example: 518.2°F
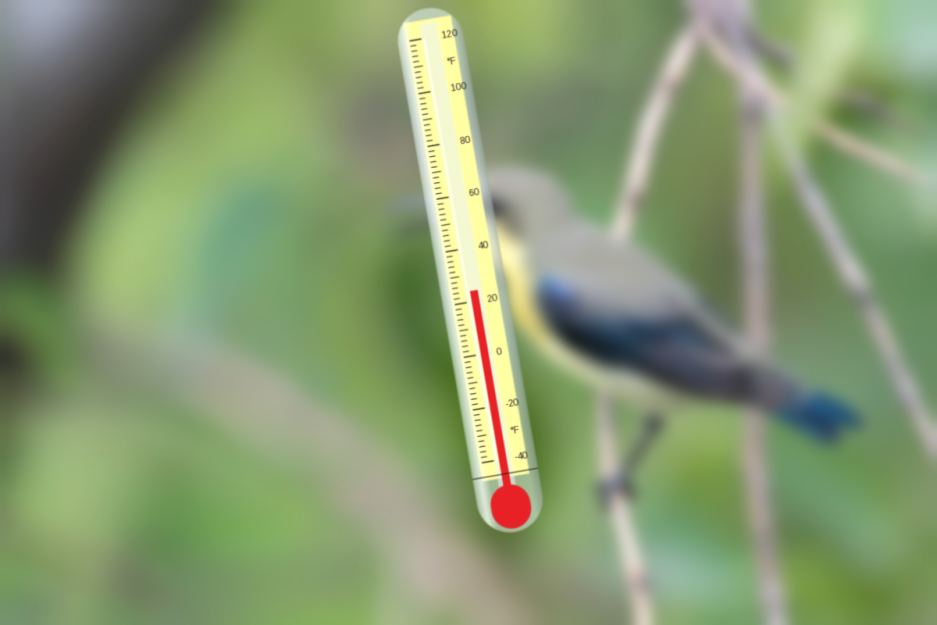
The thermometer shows 24°F
